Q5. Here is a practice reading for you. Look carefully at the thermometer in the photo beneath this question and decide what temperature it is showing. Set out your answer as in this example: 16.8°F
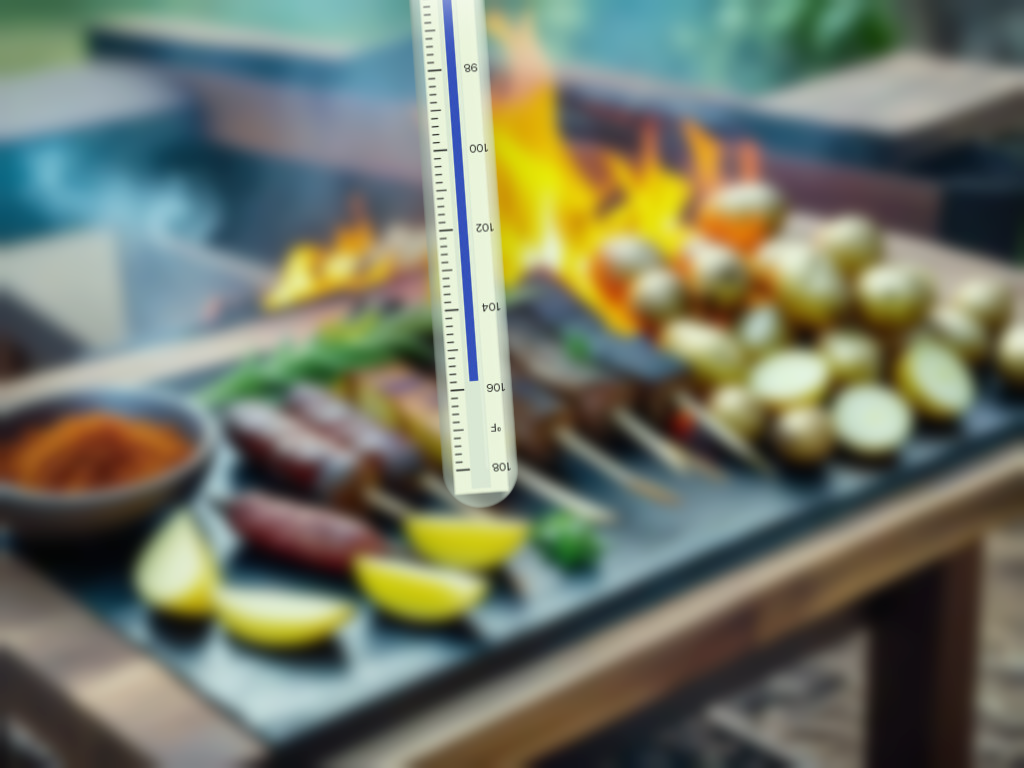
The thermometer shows 105.8°F
